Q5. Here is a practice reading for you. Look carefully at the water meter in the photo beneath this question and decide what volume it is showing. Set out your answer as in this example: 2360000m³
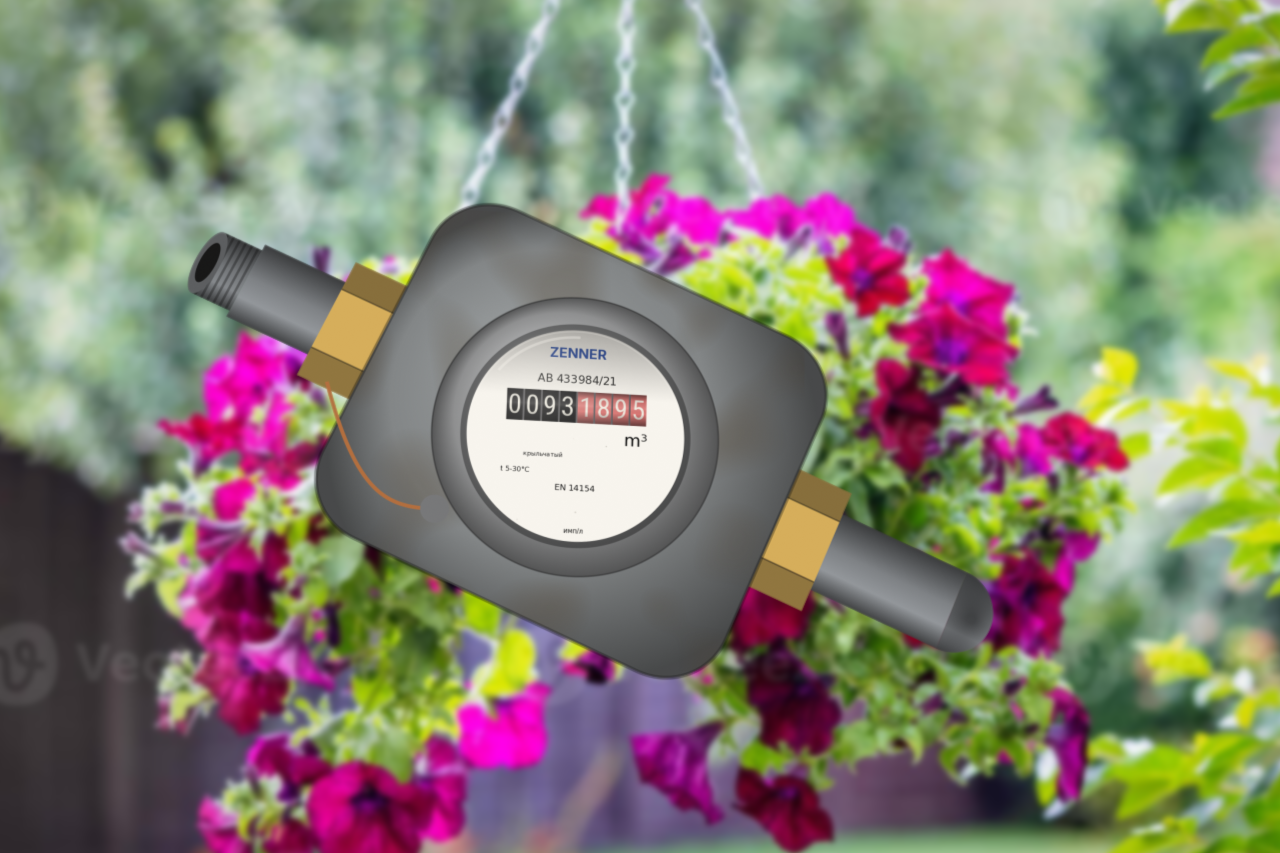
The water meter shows 93.1895m³
